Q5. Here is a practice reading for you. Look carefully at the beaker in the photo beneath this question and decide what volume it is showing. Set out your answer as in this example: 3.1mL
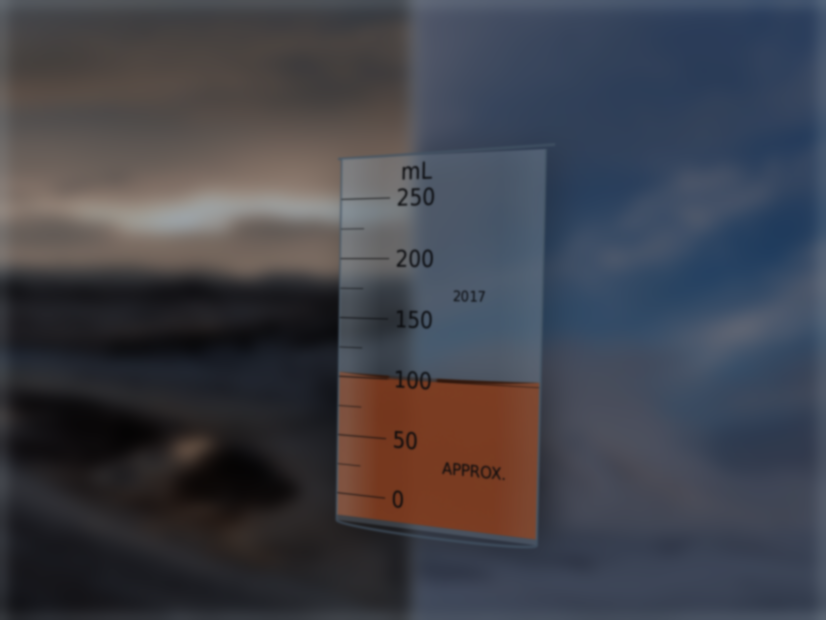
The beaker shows 100mL
